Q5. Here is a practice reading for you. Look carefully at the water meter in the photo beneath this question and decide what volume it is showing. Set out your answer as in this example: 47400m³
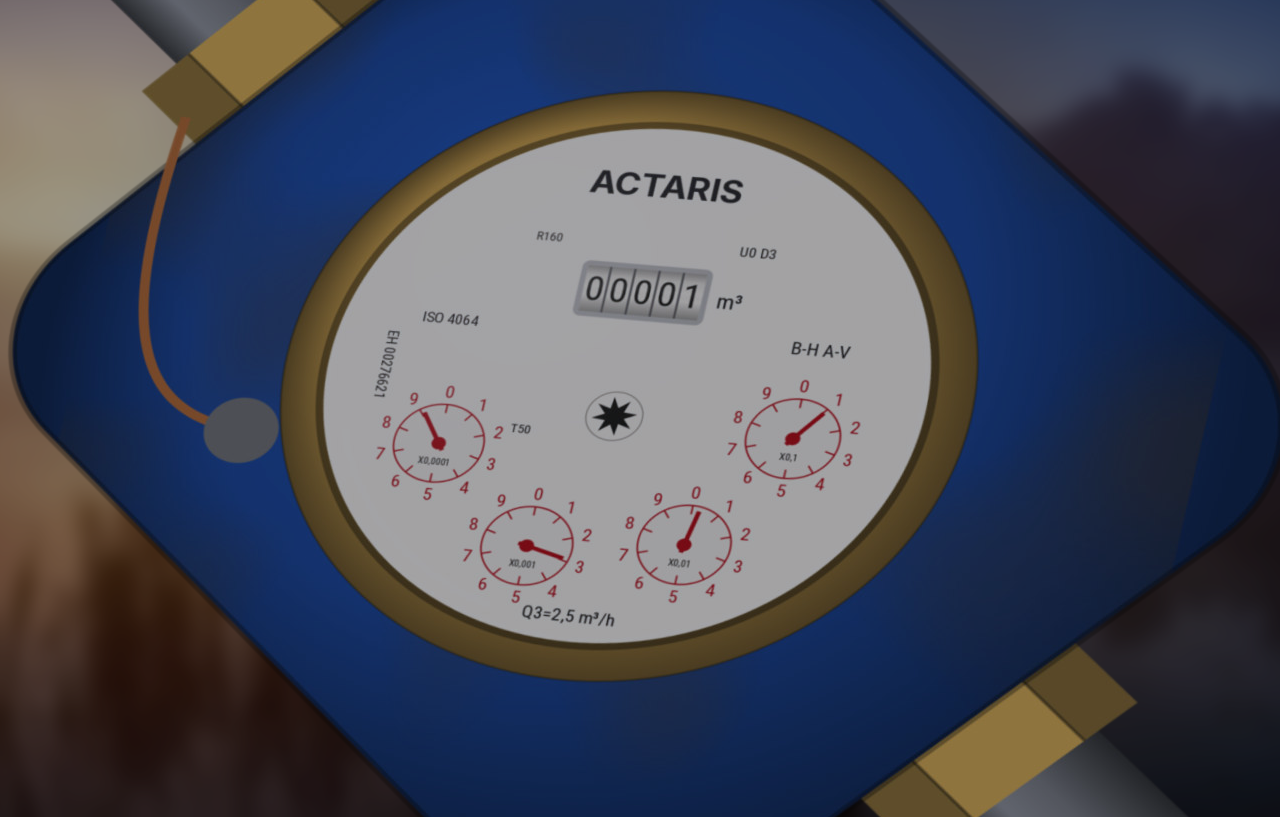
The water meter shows 1.1029m³
